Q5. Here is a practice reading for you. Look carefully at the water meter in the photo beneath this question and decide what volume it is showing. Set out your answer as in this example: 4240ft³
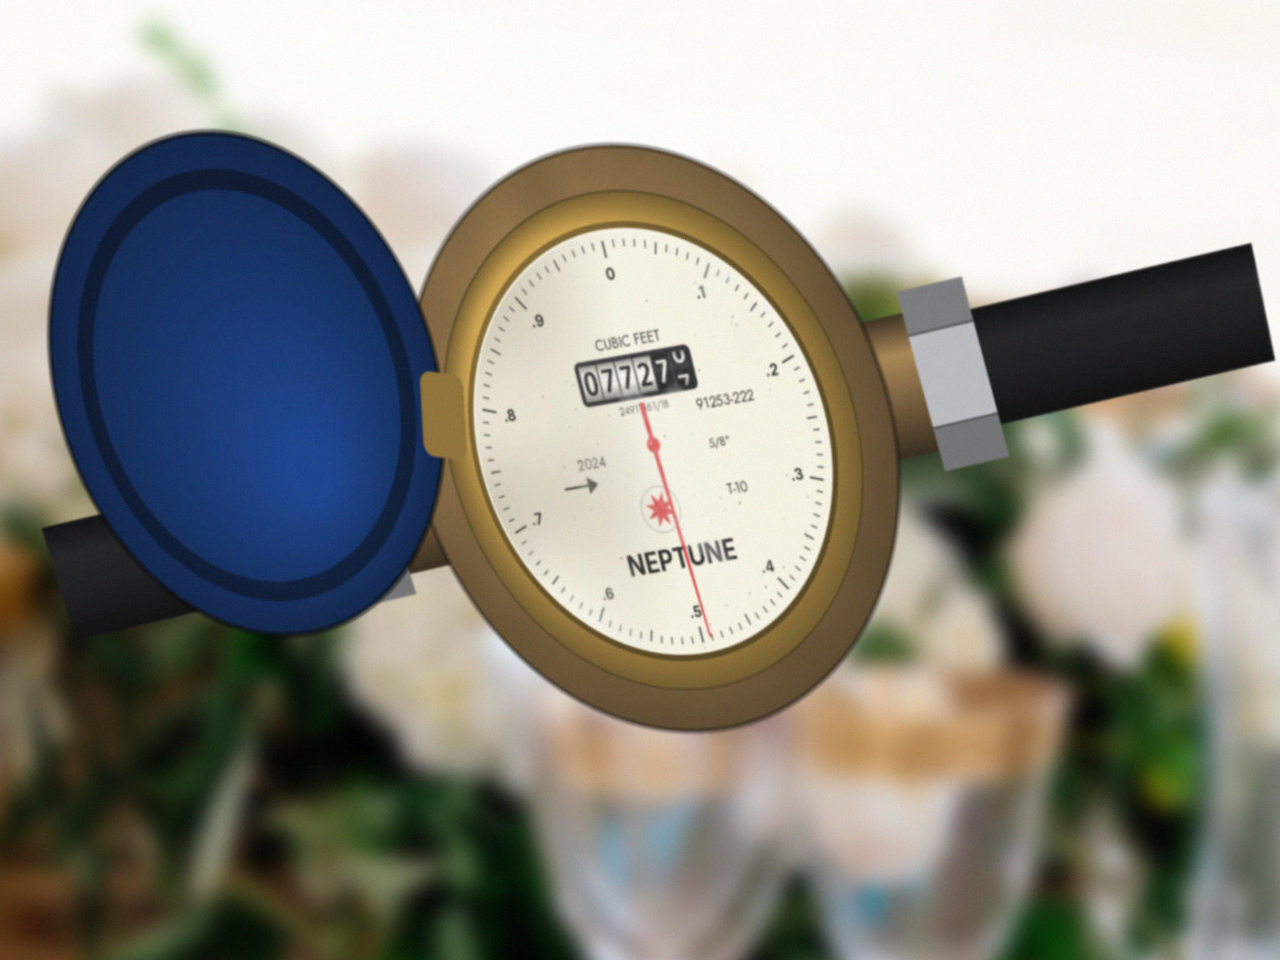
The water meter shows 77276.49ft³
